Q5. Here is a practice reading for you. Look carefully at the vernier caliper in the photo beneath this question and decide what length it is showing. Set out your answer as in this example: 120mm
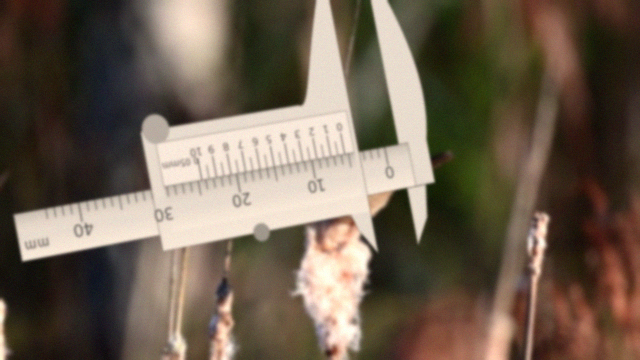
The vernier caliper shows 5.5mm
